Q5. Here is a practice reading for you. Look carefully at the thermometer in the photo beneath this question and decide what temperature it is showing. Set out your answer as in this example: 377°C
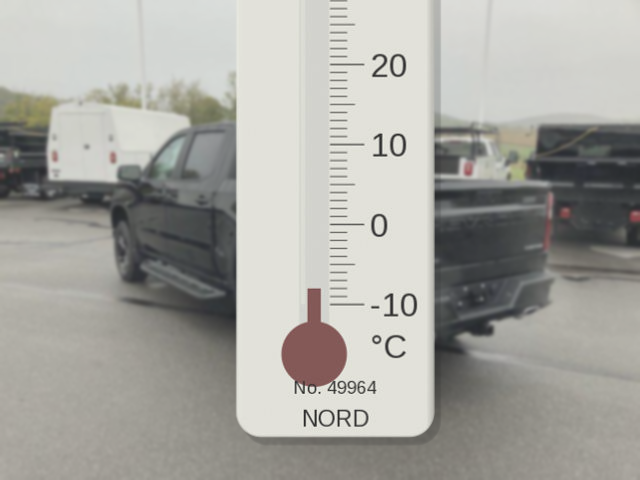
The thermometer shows -8°C
